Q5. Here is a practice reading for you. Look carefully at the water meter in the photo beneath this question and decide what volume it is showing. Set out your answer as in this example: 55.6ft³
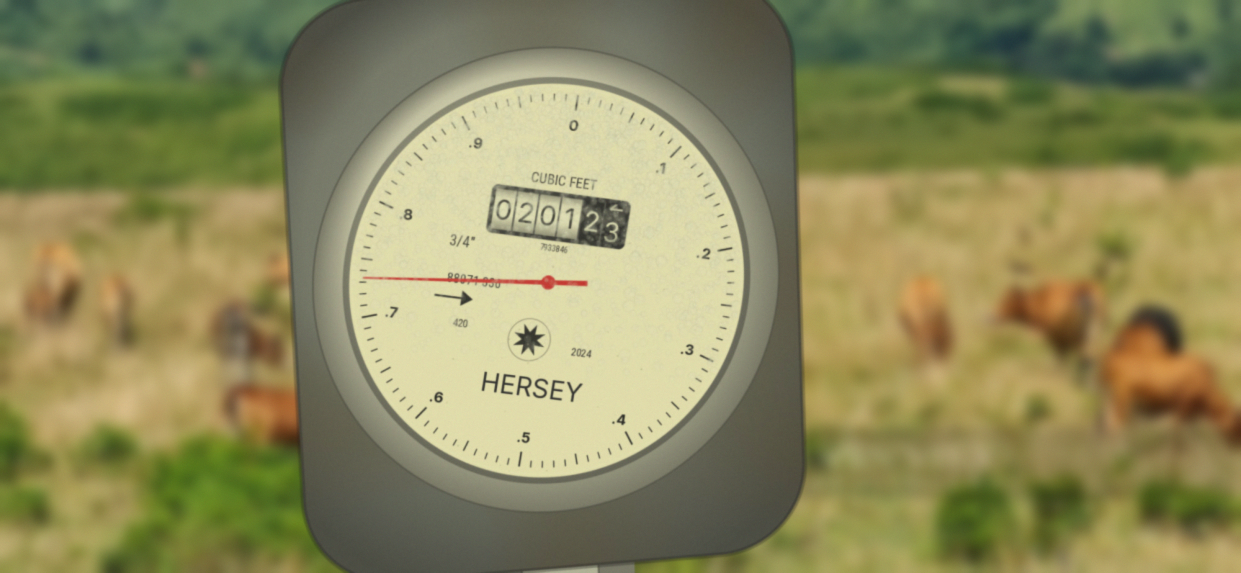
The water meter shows 20122.73ft³
